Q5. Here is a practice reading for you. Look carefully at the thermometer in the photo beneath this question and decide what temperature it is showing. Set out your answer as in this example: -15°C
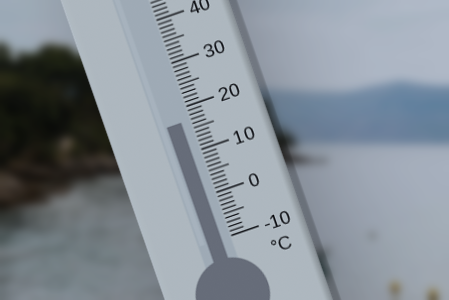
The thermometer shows 17°C
